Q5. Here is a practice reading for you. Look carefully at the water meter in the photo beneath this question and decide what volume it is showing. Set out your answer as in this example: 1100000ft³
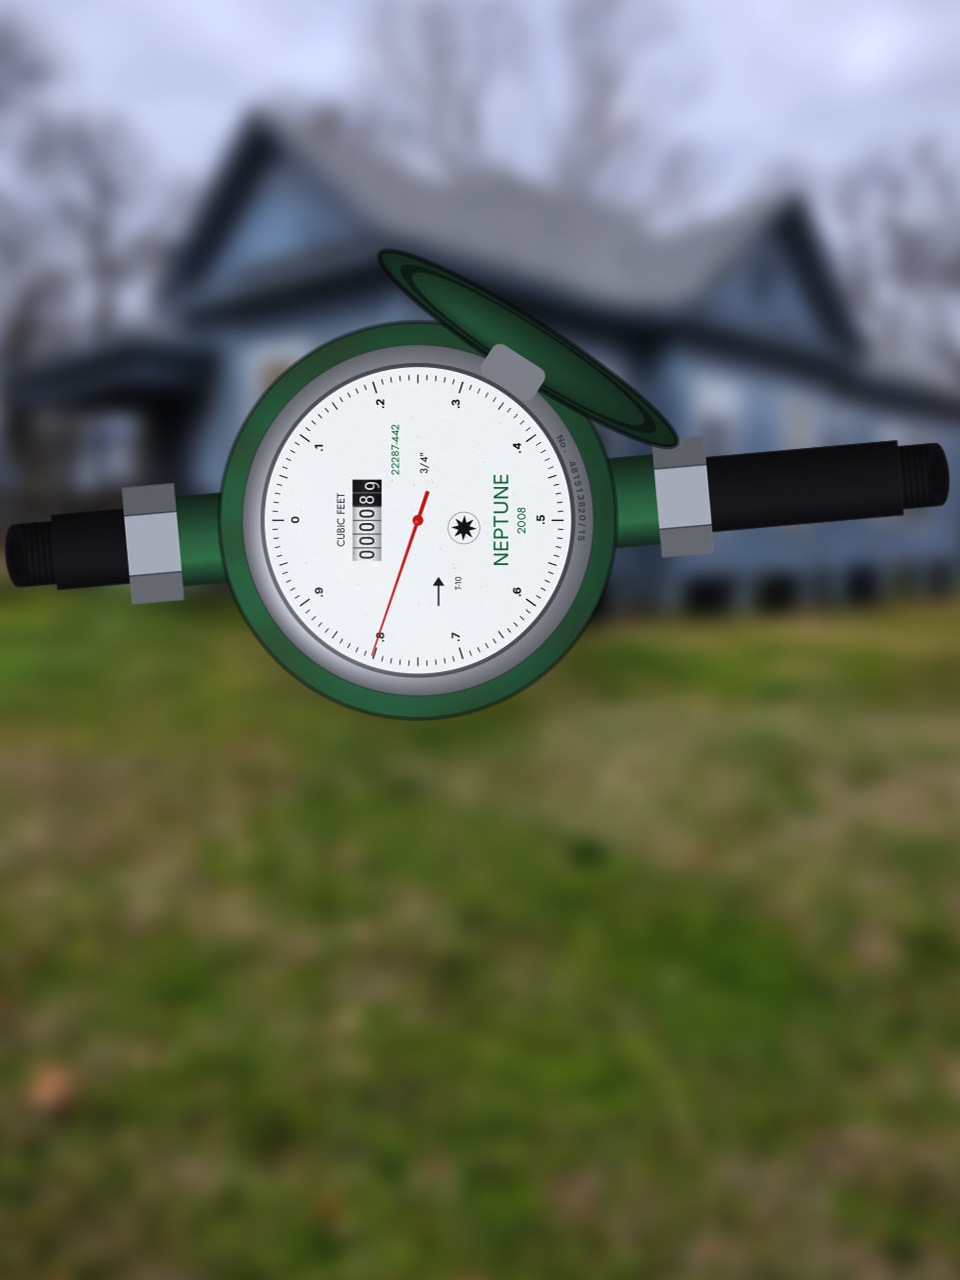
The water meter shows 88.80ft³
